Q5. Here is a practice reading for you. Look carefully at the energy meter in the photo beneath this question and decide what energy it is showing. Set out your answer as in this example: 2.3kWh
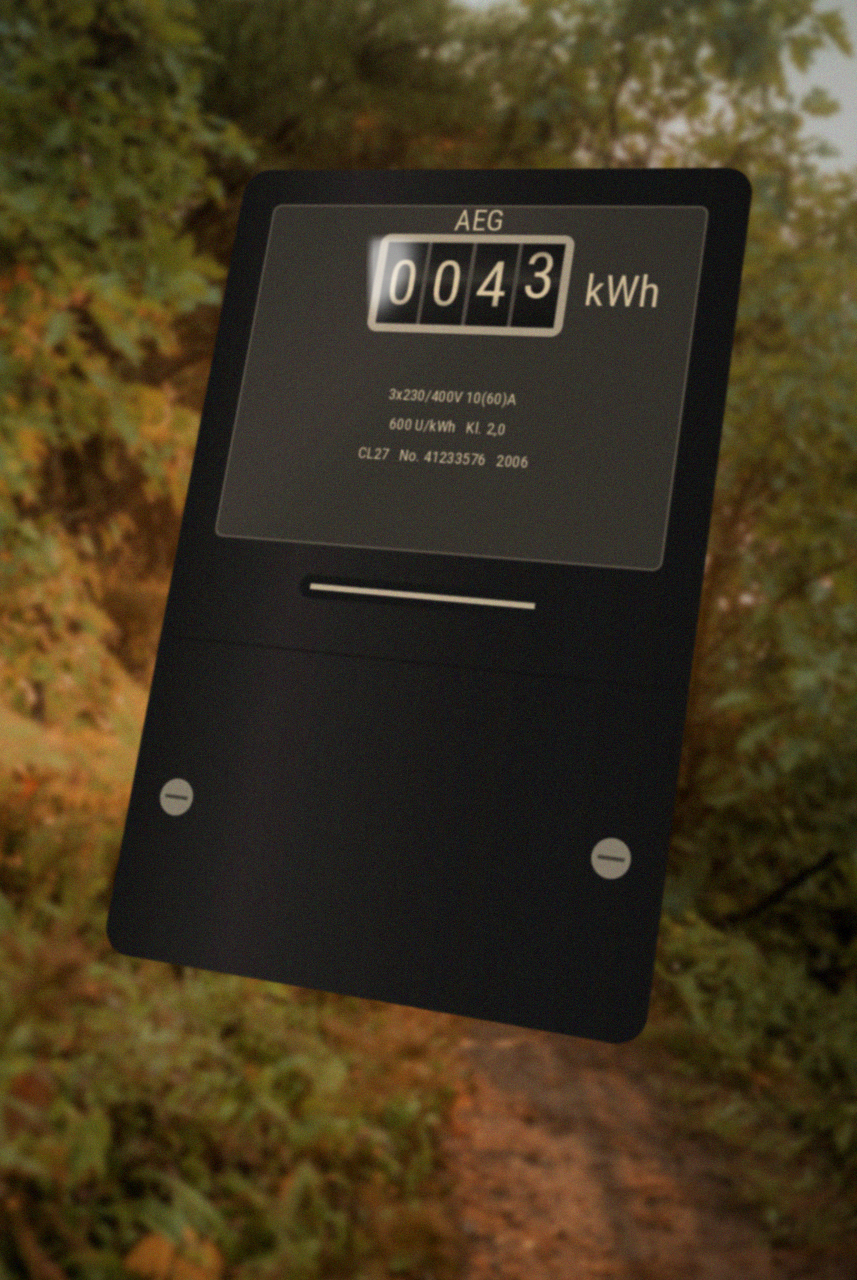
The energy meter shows 43kWh
